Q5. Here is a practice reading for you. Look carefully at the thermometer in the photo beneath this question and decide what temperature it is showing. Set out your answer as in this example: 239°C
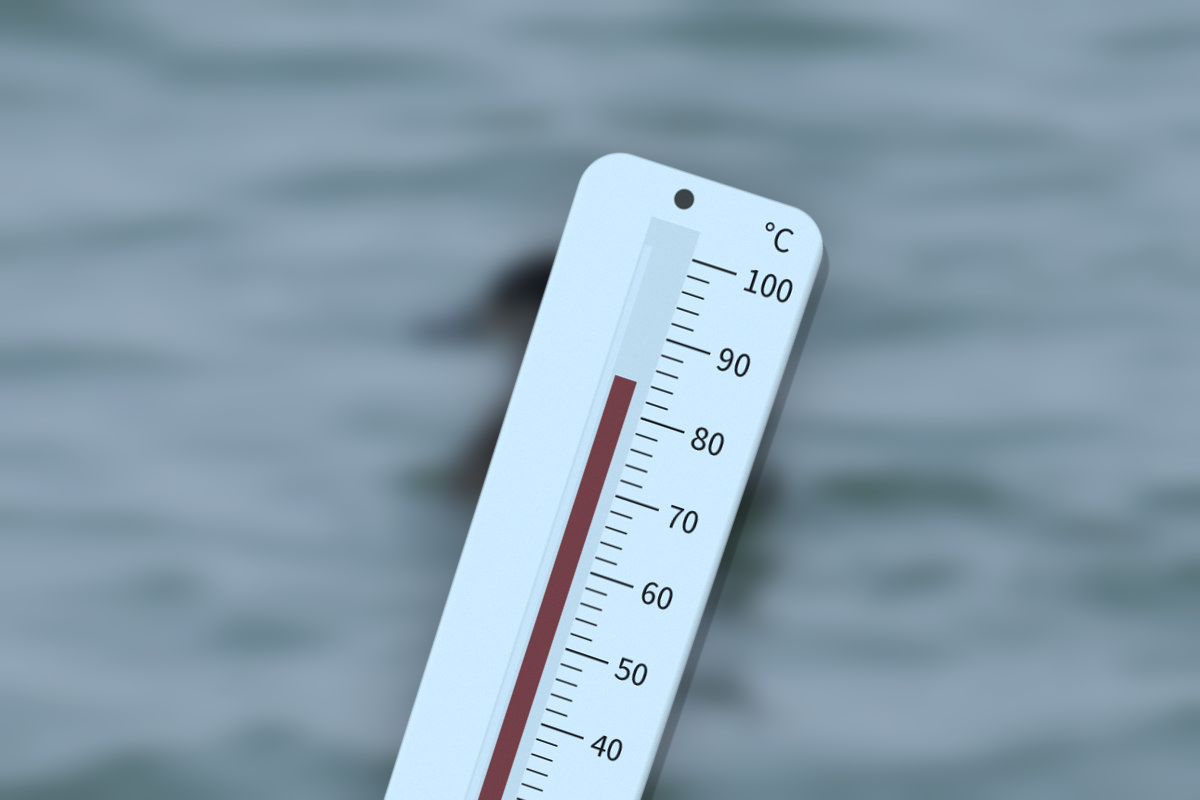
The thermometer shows 84°C
